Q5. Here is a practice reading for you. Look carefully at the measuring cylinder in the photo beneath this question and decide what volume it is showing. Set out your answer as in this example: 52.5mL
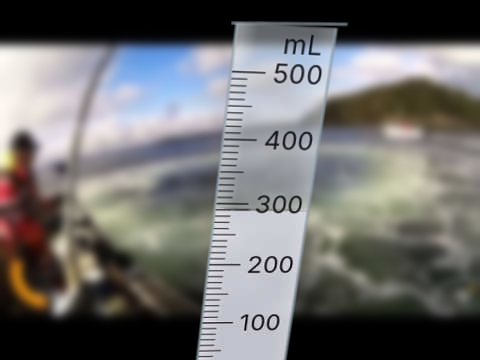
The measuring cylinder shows 290mL
